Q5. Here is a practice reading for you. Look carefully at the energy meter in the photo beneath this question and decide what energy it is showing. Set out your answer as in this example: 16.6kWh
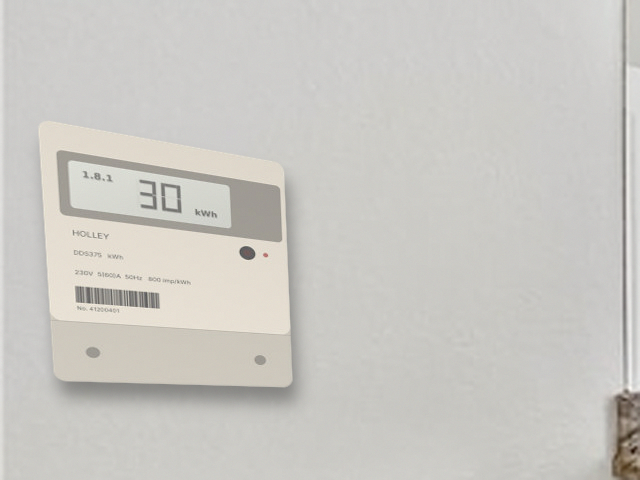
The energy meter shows 30kWh
